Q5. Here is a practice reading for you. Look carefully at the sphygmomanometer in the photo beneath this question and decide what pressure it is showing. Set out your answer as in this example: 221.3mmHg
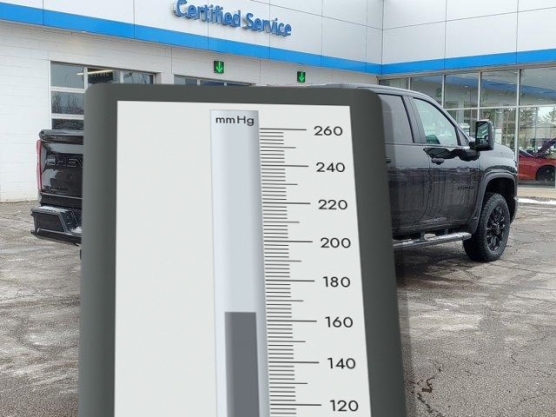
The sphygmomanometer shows 164mmHg
